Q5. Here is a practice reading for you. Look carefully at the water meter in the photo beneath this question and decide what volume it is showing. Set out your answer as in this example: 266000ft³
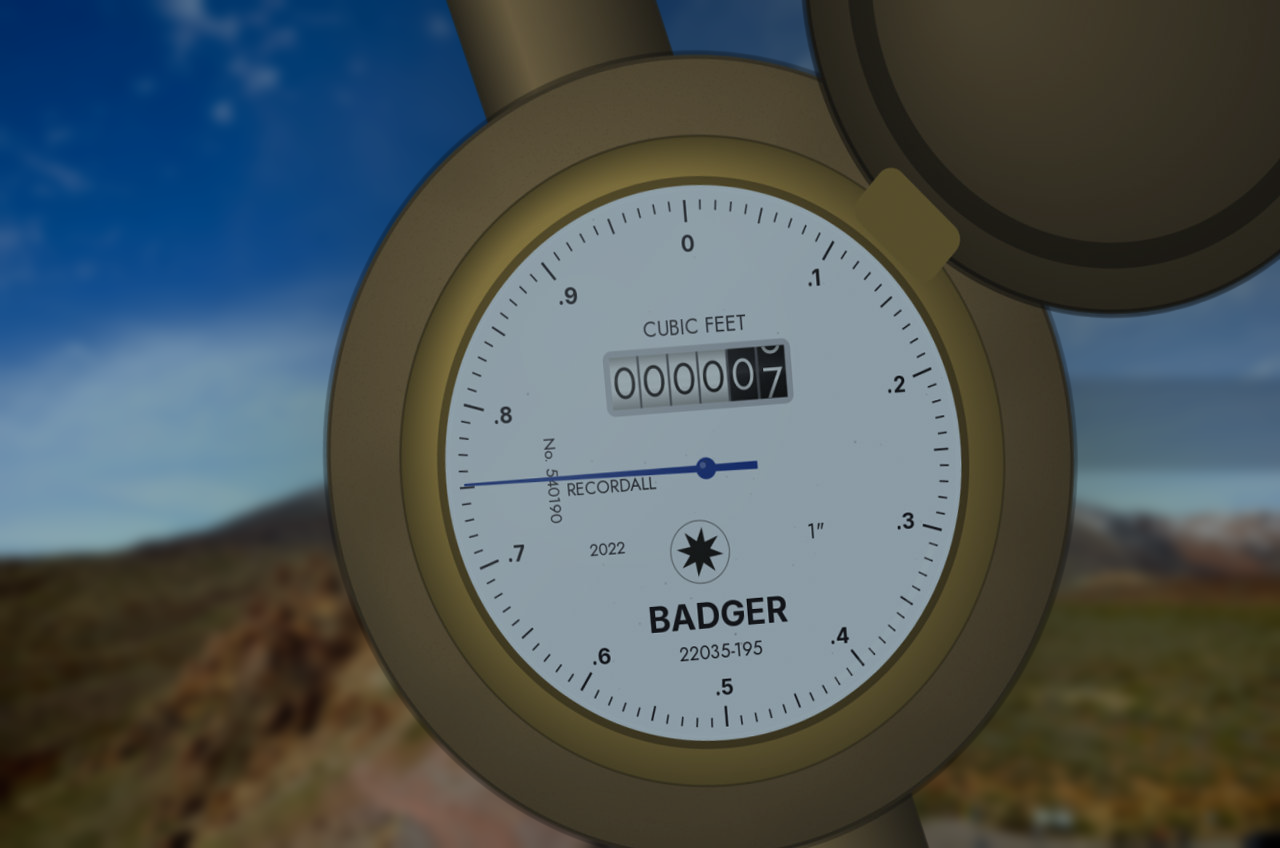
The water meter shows 6.75ft³
